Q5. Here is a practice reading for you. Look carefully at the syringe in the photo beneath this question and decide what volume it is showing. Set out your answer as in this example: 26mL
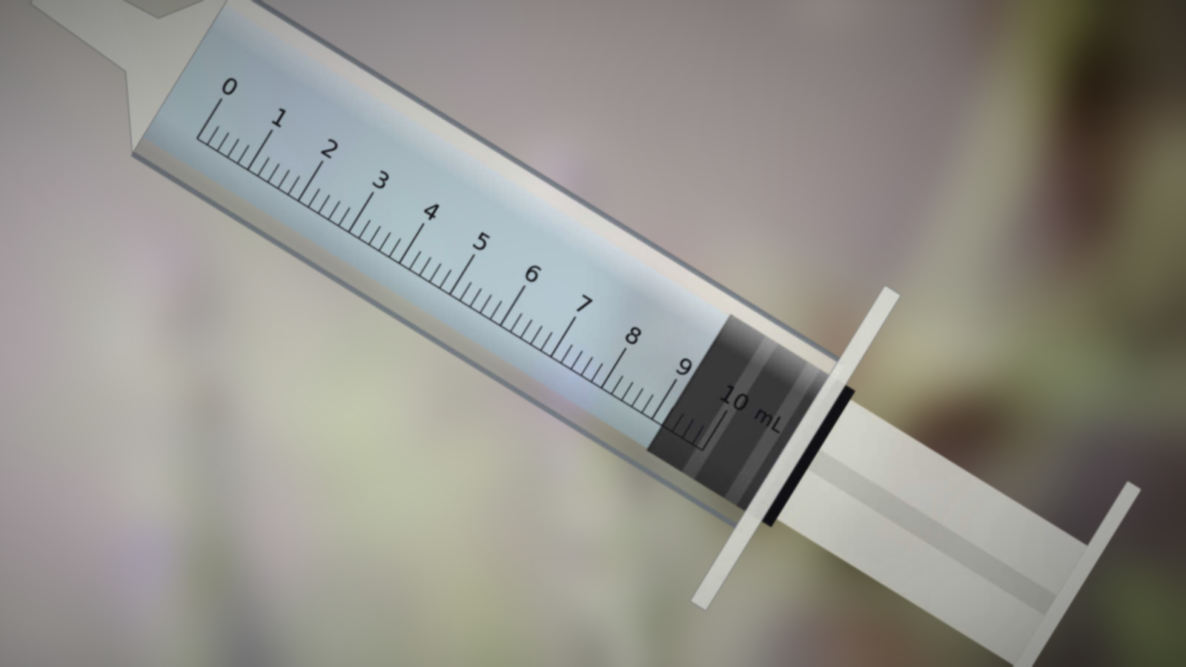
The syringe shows 9.2mL
